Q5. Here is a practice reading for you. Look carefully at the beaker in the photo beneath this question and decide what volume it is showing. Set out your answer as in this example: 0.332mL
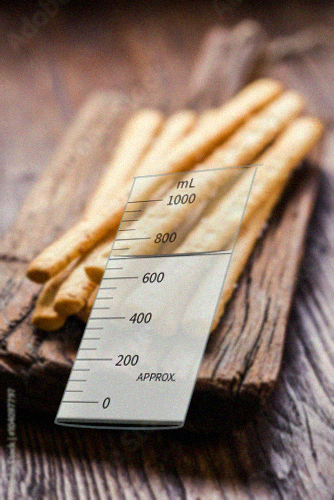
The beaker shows 700mL
